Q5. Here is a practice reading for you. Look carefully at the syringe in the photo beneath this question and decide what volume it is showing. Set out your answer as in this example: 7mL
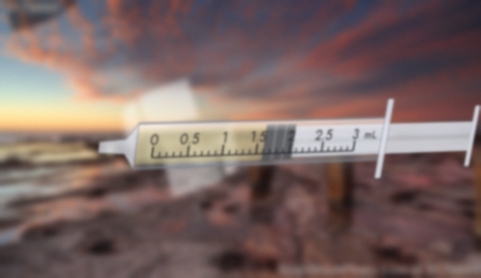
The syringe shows 1.6mL
